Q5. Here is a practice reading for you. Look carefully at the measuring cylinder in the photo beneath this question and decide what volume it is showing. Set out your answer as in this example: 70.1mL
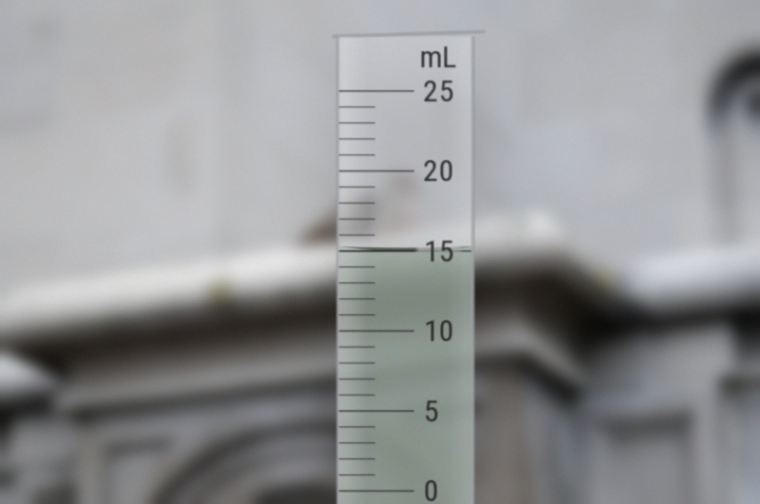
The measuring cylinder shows 15mL
